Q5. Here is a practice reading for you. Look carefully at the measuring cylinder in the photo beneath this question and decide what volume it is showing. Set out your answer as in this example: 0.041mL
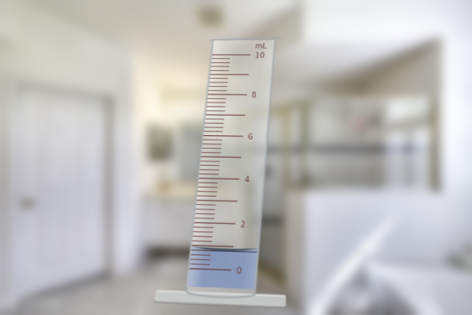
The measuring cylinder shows 0.8mL
